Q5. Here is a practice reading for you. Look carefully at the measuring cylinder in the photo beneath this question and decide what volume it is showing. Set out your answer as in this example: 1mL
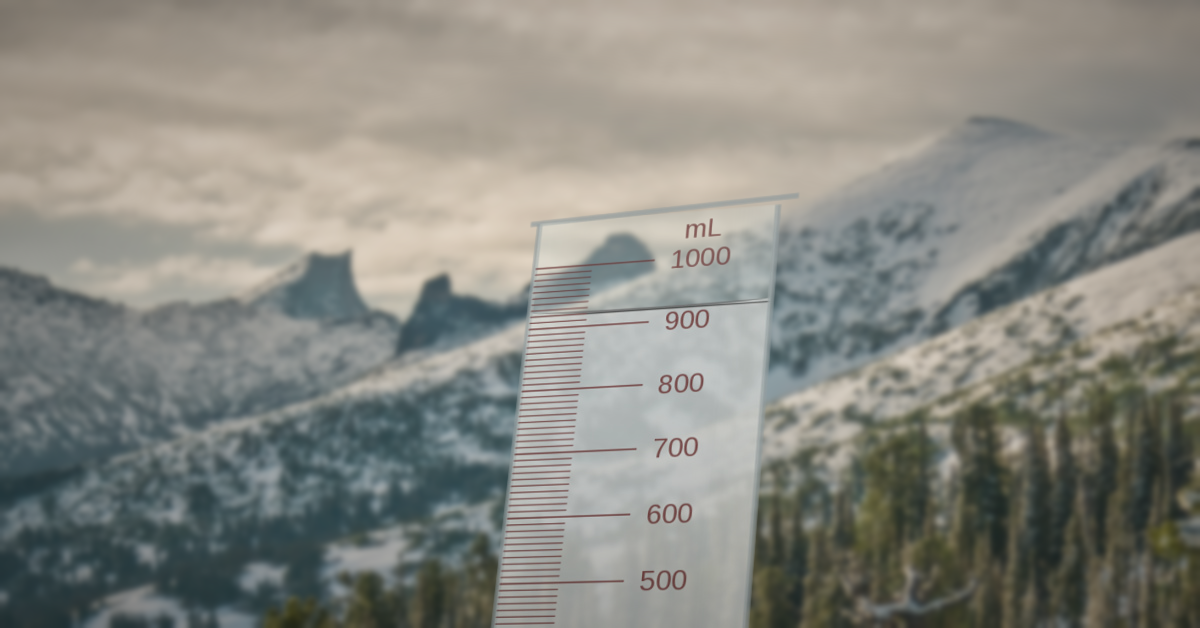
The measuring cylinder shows 920mL
